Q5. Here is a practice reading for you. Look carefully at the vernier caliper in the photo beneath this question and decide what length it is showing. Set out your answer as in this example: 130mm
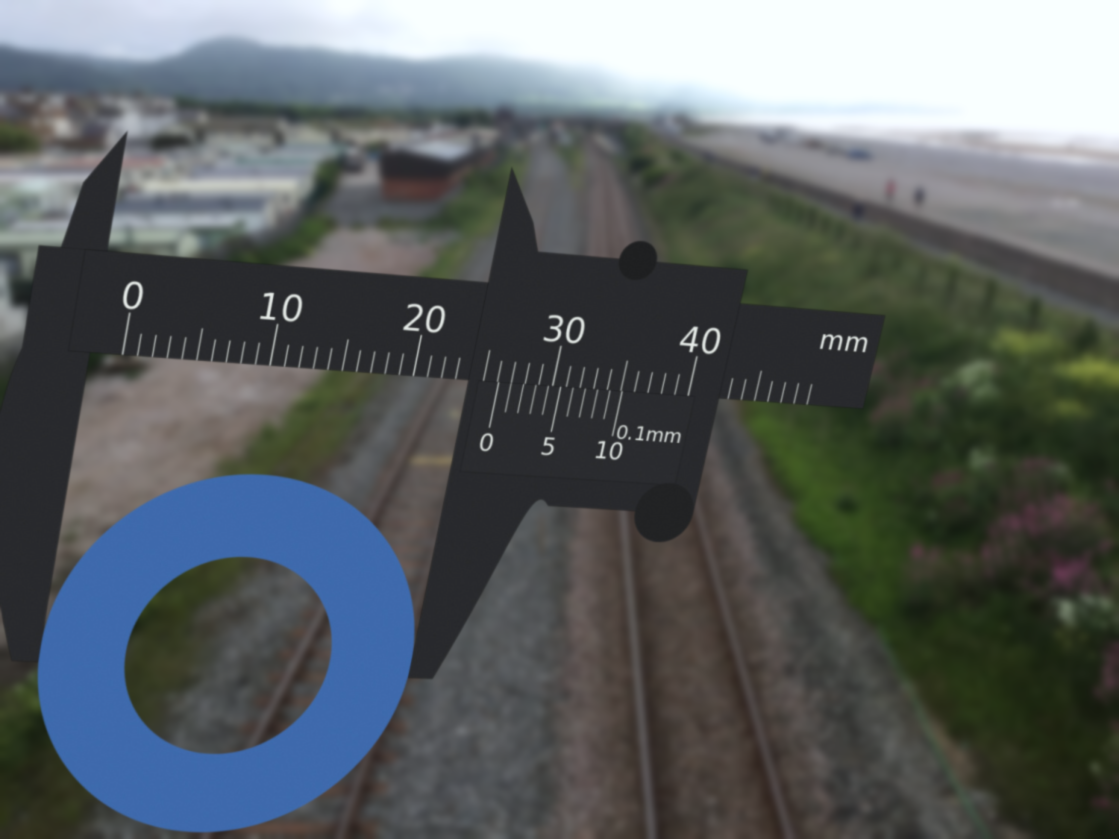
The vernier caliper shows 26.1mm
